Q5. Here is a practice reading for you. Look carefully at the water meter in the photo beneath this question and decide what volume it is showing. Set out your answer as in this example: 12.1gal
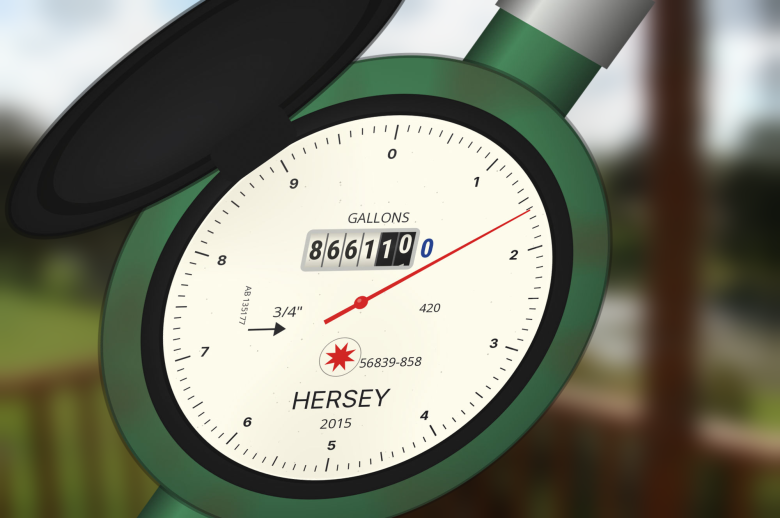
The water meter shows 8661101.6gal
